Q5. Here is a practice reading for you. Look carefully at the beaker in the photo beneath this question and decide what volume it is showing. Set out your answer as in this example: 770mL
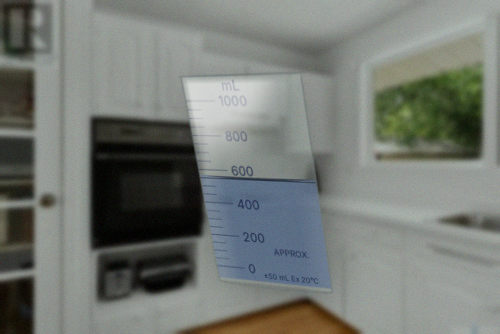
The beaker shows 550mL
